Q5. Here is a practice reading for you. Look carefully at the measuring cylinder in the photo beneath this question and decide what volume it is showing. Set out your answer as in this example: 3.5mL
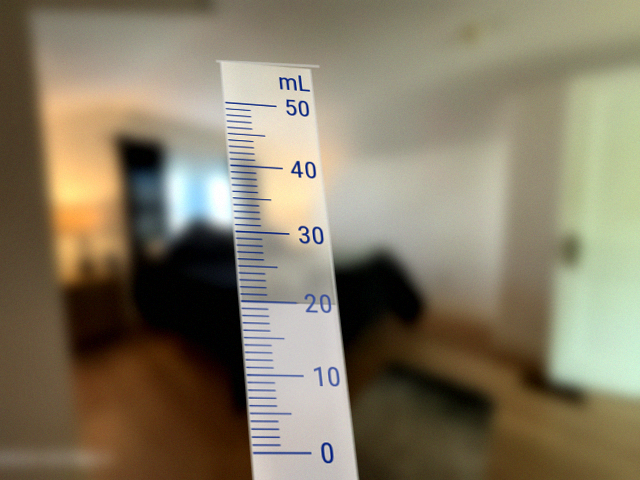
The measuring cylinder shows 20mL
